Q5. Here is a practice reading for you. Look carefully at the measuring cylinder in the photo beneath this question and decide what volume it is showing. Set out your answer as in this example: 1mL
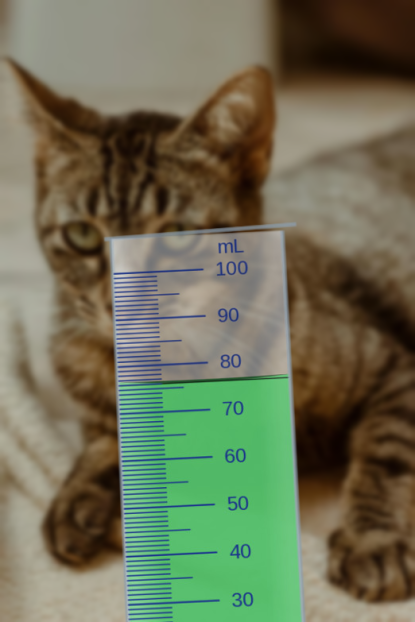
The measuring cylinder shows 76mL
